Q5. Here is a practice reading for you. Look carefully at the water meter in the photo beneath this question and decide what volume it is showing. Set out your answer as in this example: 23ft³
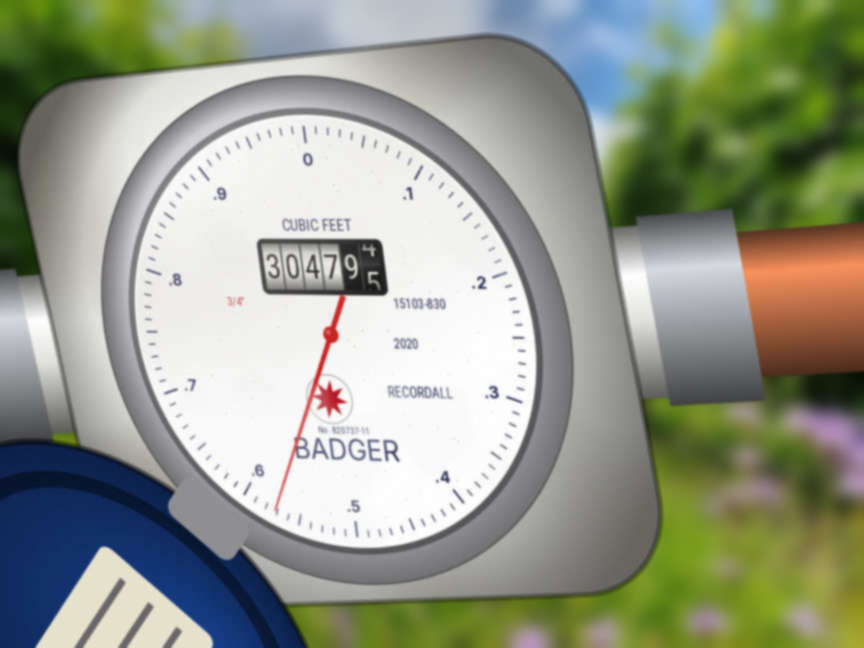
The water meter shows 304794.57ft³
